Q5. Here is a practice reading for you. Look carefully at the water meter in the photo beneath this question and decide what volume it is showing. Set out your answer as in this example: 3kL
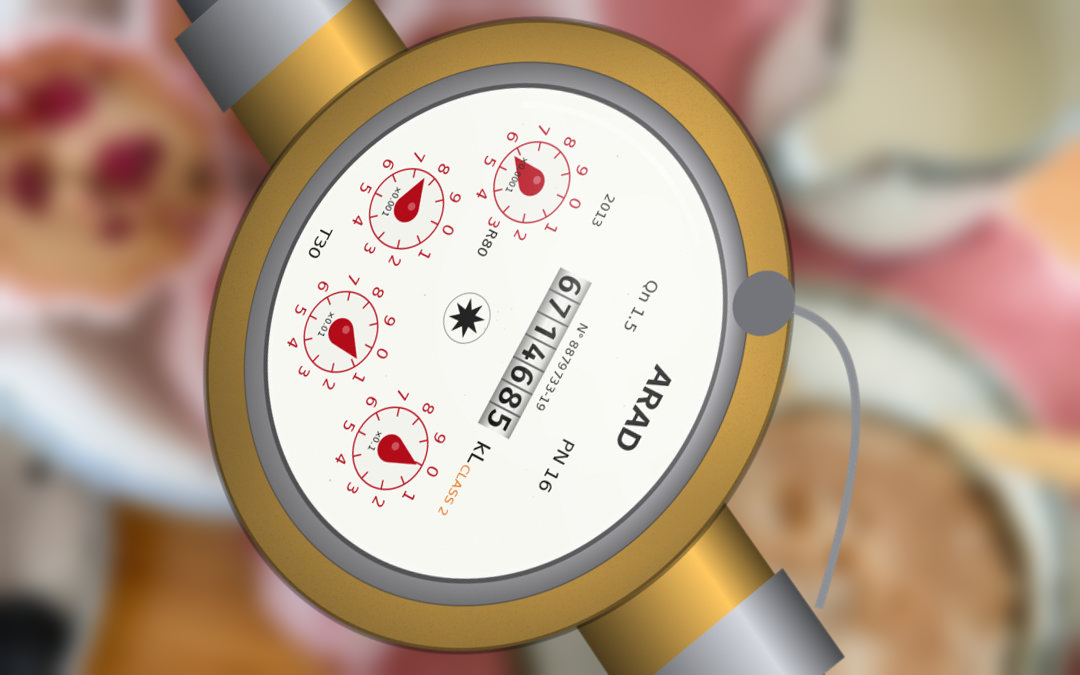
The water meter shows 6714685.0075kL
